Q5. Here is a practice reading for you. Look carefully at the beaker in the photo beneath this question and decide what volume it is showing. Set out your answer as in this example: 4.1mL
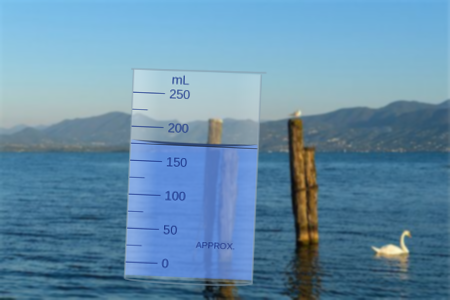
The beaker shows 175mL
